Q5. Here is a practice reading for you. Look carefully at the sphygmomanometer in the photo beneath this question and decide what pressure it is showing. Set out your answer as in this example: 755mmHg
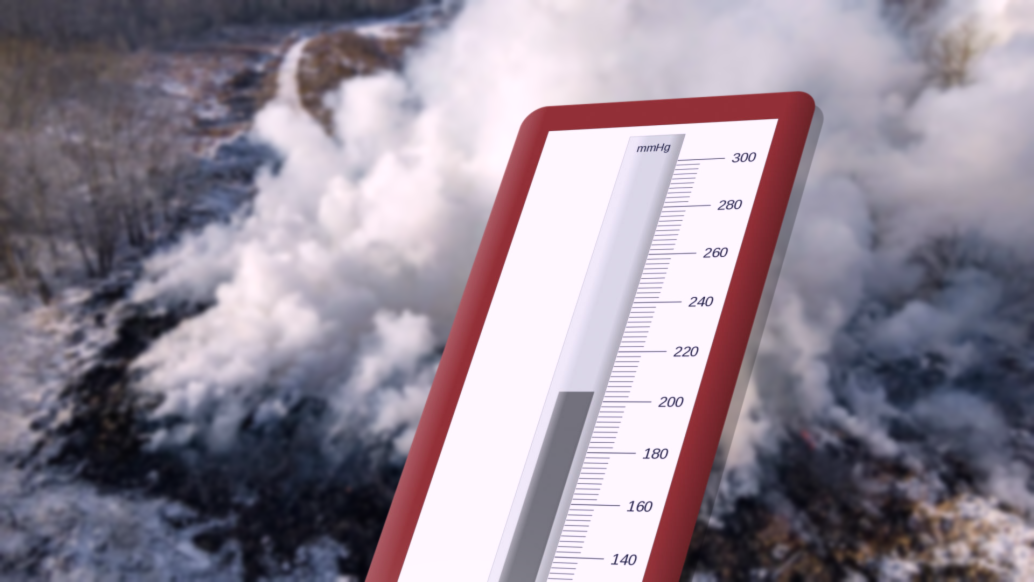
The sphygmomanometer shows 204mmHg
